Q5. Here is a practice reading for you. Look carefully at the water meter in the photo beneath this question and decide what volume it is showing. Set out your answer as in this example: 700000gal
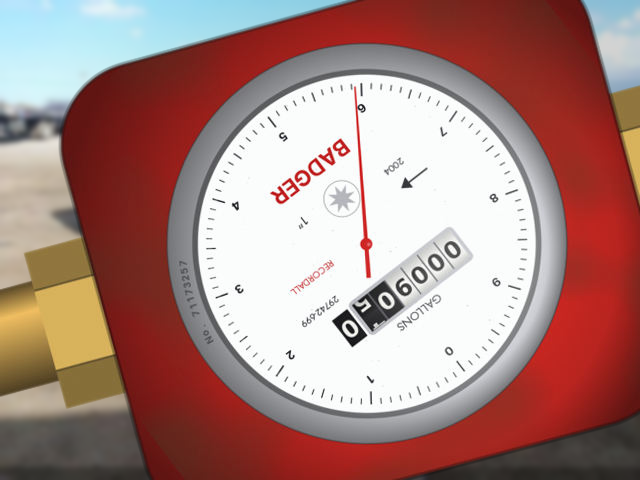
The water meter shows 9045.9gal
